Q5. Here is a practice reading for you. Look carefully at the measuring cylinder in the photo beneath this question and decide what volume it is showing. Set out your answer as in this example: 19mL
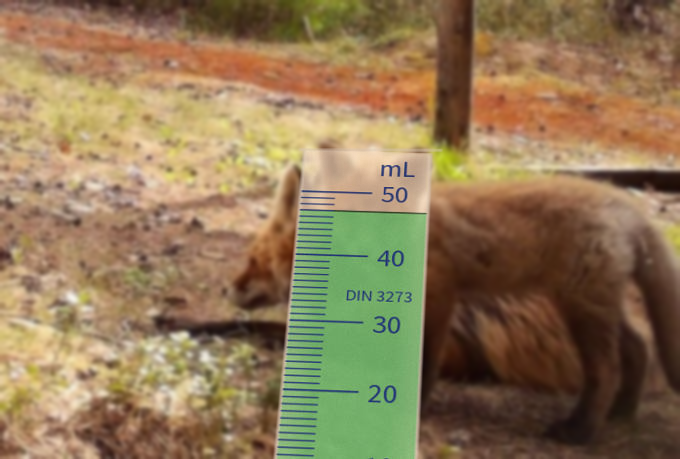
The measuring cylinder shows 47mL
